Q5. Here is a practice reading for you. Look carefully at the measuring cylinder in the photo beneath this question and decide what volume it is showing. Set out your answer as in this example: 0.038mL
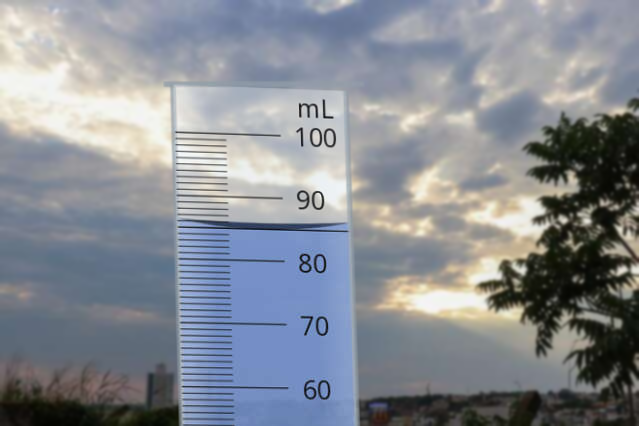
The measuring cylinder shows 85mL
